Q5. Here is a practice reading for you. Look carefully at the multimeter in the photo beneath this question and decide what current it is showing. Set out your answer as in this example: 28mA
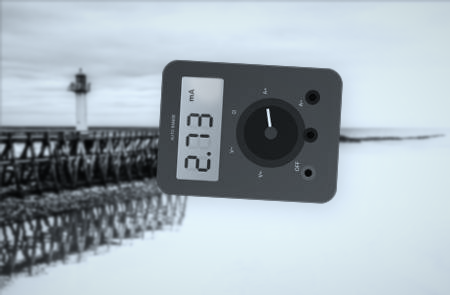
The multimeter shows 2.73mA
